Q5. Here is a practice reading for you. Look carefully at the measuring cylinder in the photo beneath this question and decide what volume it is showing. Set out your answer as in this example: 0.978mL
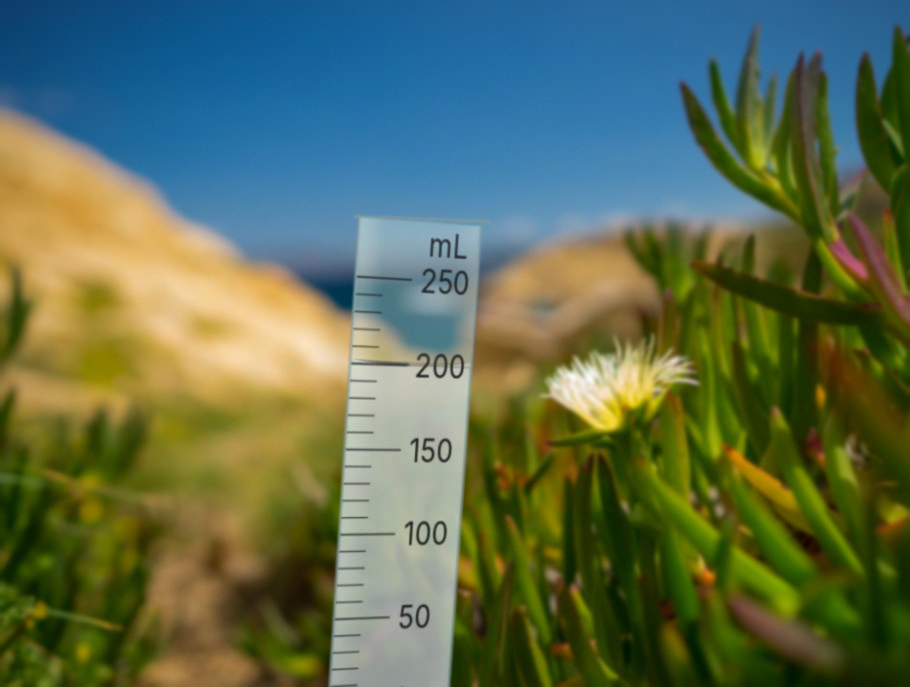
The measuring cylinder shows 200mL
